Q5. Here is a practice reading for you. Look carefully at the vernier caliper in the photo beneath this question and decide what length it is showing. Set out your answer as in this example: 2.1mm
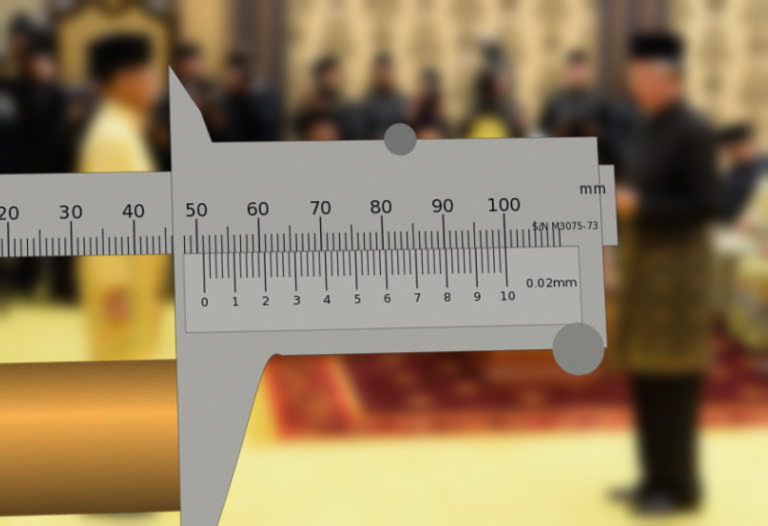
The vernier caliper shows 51.0mm
